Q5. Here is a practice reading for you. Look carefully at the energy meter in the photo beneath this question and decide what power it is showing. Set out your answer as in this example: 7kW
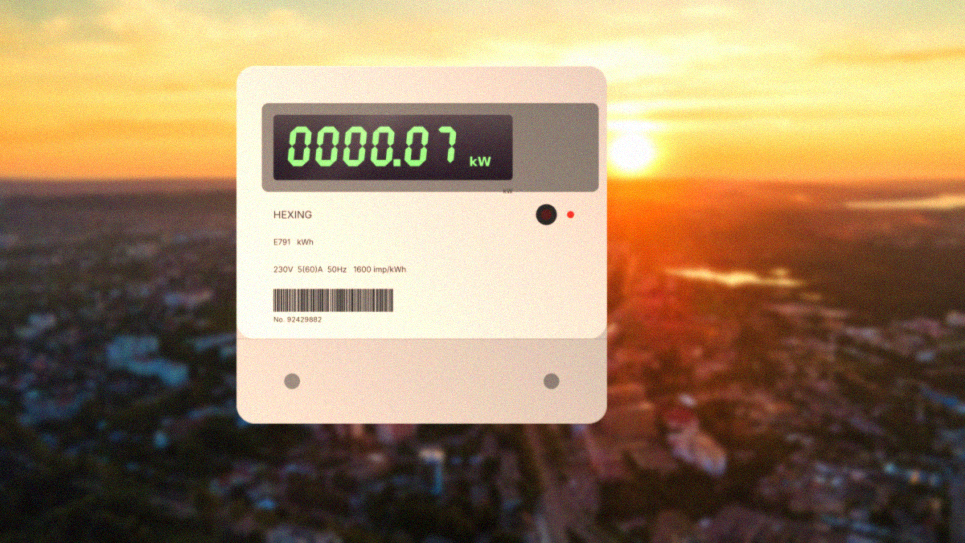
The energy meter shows 0.07kW
